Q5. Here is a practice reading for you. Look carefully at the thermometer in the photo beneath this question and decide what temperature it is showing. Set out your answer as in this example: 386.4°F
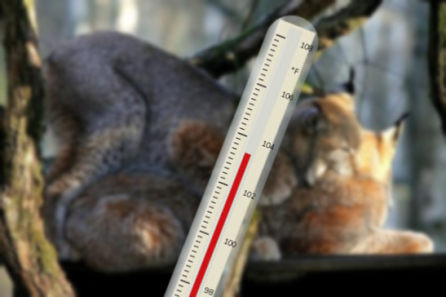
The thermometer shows 103.4°F
